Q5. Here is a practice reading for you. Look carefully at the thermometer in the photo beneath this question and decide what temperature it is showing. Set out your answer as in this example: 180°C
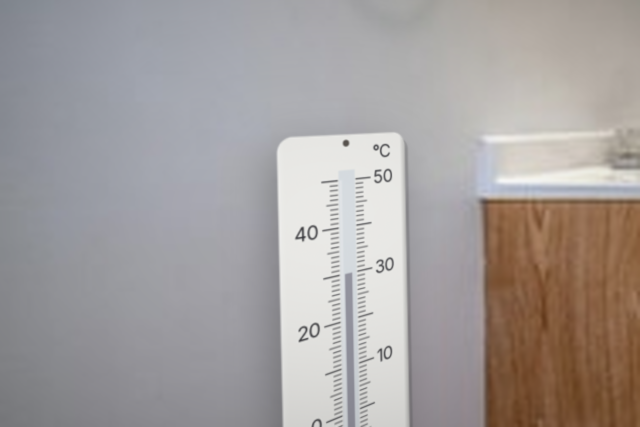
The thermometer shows 30°C
